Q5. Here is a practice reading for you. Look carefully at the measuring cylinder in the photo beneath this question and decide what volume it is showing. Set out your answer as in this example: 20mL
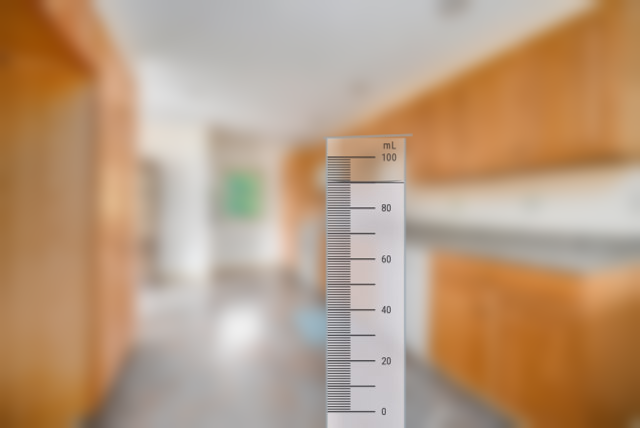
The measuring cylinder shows 90mL
